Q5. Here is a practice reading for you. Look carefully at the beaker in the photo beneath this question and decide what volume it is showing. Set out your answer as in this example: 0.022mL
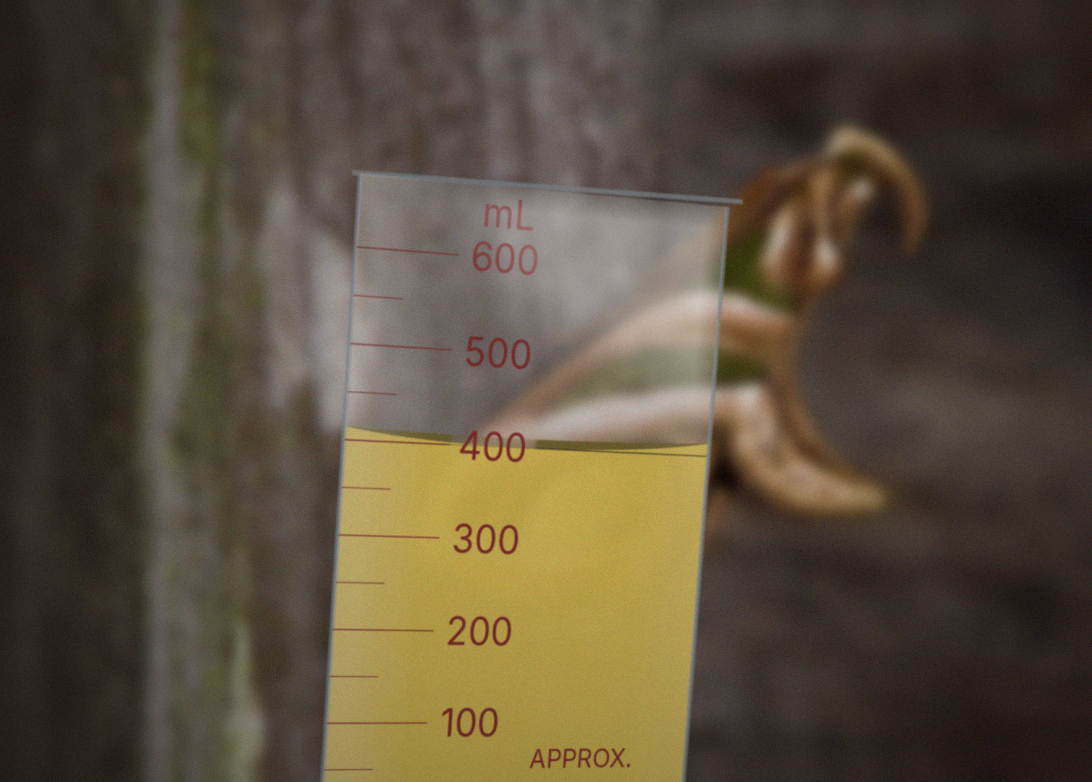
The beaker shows 400mL
